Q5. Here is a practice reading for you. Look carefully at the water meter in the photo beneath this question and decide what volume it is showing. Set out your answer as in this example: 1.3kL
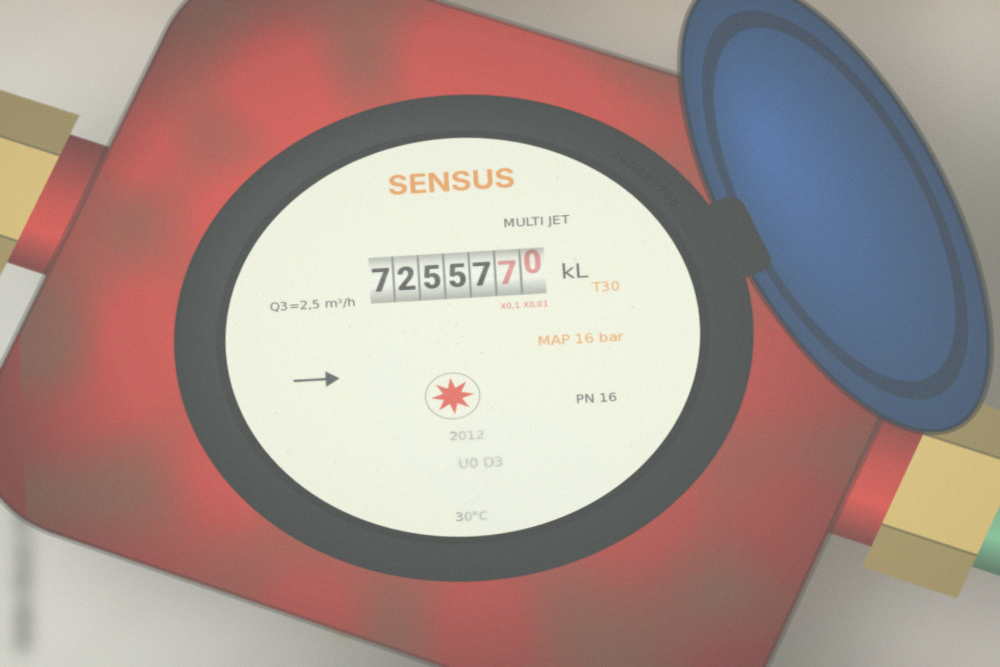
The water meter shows 72557.70kL
